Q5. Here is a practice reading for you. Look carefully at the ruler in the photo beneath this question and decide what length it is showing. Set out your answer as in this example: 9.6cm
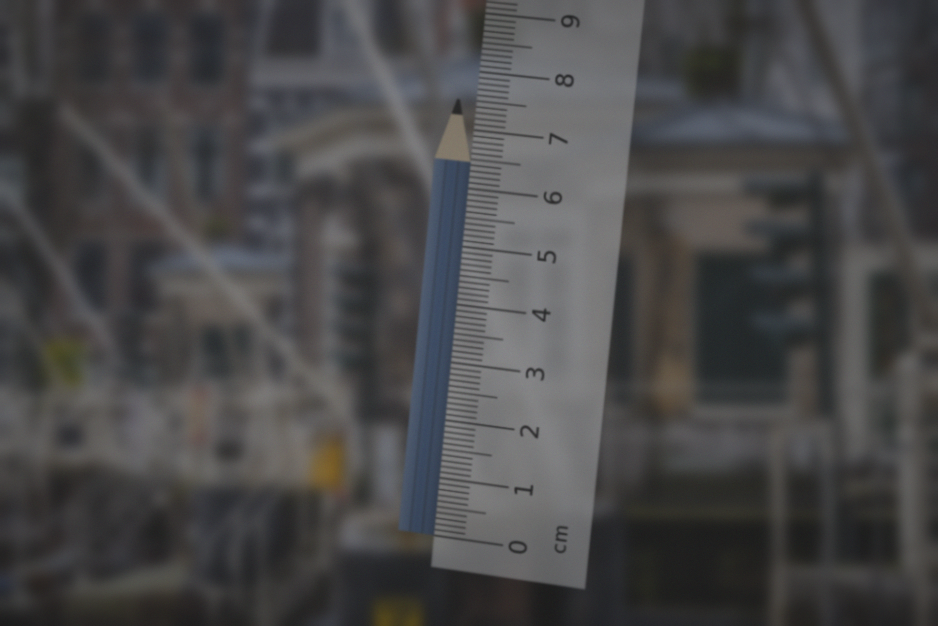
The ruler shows 7.5cm
